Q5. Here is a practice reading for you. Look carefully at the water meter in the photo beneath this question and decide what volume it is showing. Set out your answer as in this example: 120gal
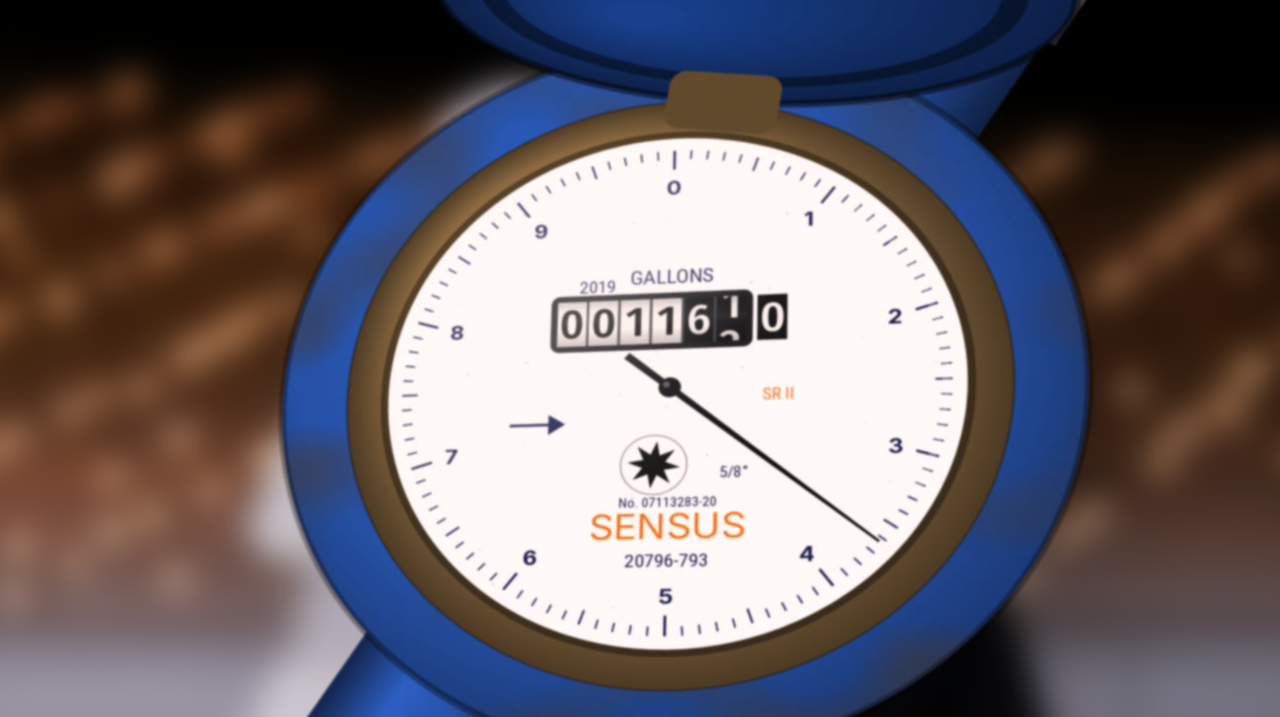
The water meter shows 11613.6gal
